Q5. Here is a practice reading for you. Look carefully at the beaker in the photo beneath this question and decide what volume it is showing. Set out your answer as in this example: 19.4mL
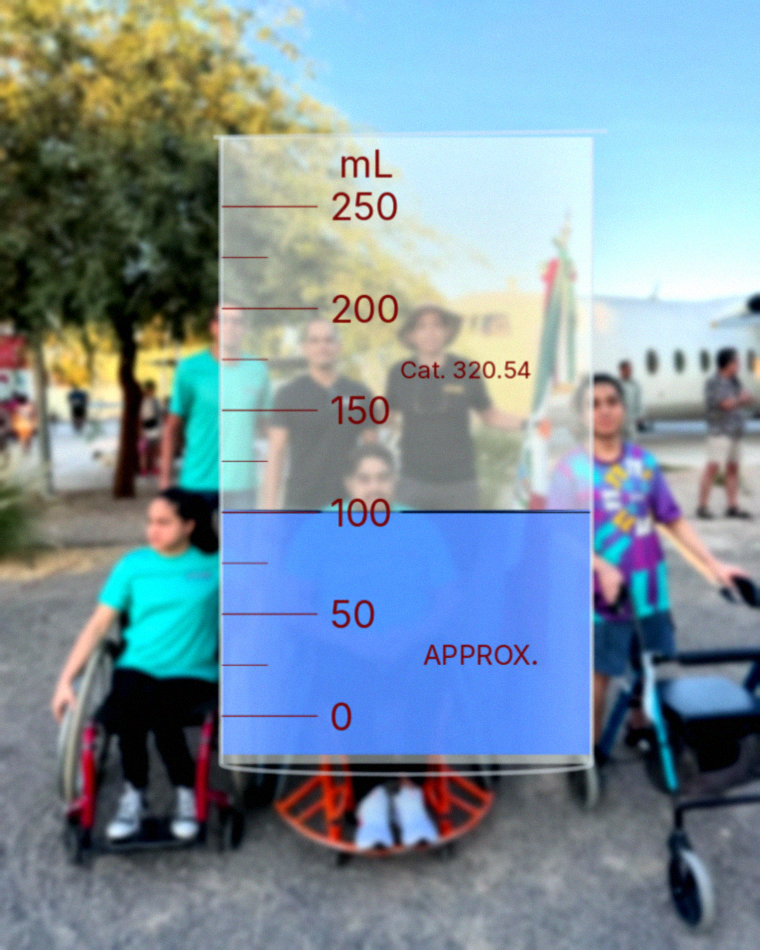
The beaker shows 100mL
